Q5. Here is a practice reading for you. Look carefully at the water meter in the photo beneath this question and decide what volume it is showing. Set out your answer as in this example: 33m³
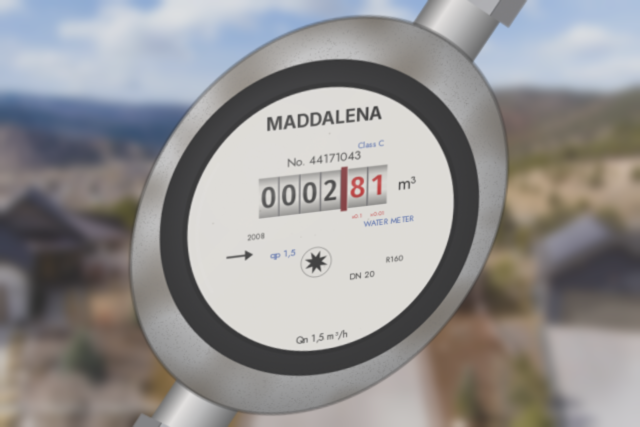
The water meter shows 2.81m³
